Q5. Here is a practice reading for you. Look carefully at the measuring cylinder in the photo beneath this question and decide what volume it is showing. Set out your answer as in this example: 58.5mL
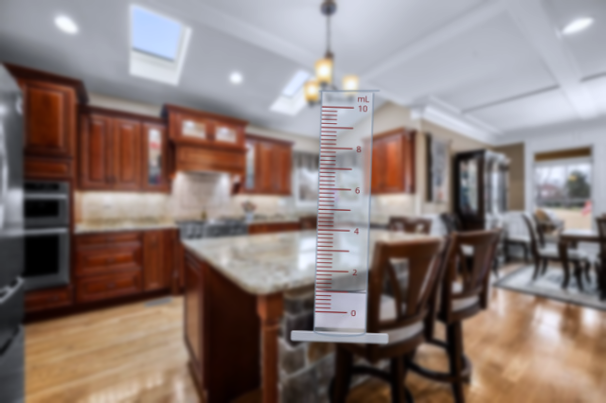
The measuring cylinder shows 1mL
